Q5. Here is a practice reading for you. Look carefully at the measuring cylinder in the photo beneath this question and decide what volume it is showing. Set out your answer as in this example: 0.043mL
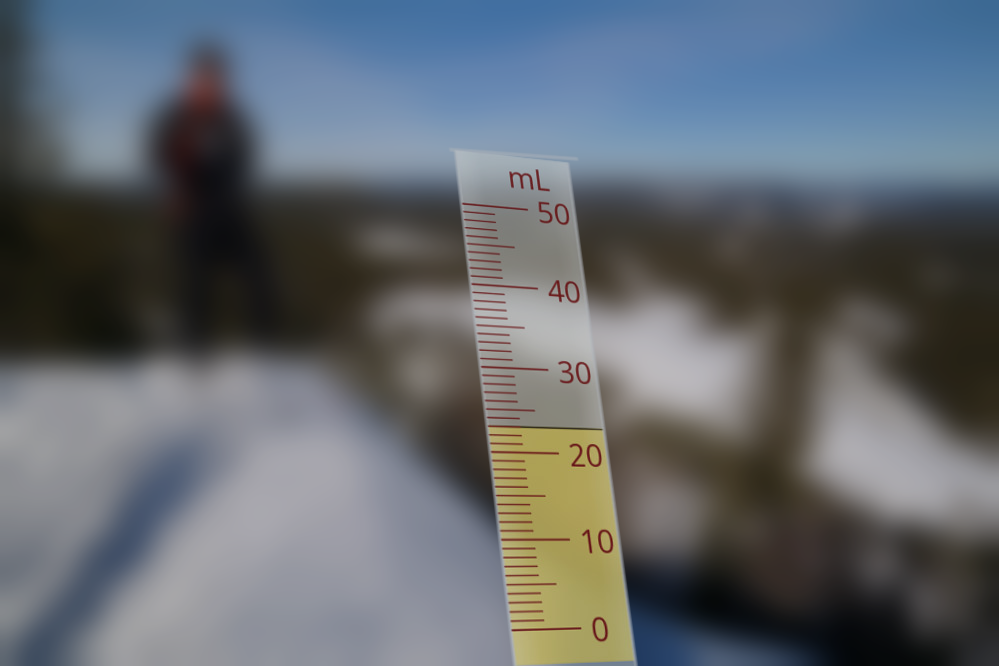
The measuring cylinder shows 23mL
